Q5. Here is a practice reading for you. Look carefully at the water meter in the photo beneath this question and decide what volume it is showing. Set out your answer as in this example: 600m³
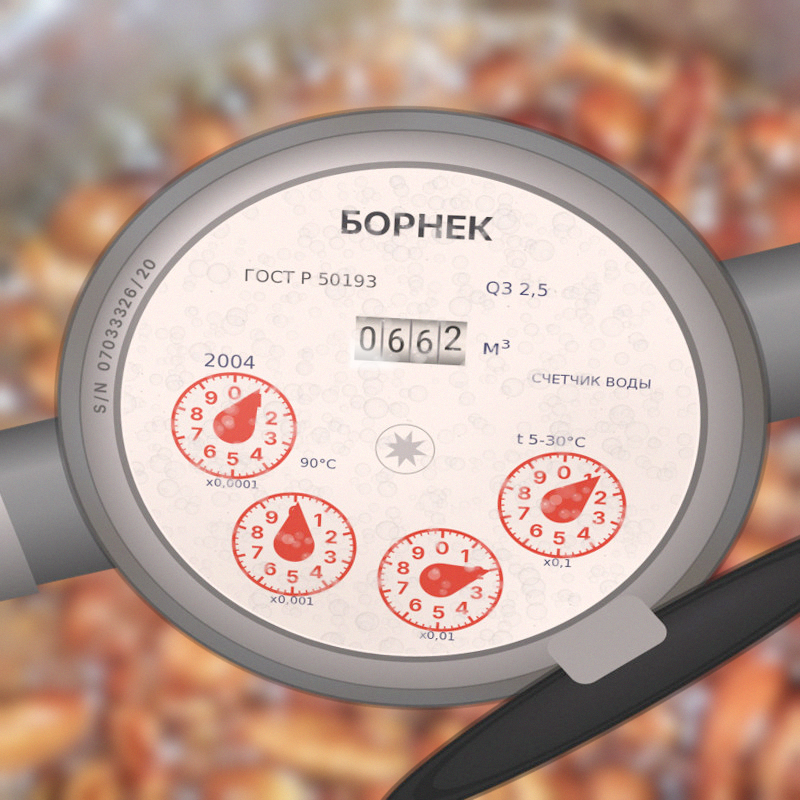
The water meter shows 662.1200m³
